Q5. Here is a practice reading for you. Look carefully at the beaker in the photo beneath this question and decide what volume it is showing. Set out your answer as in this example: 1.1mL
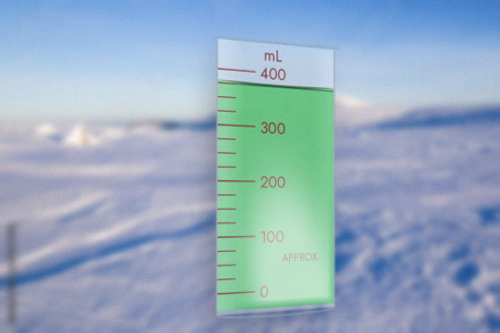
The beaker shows 375mL
